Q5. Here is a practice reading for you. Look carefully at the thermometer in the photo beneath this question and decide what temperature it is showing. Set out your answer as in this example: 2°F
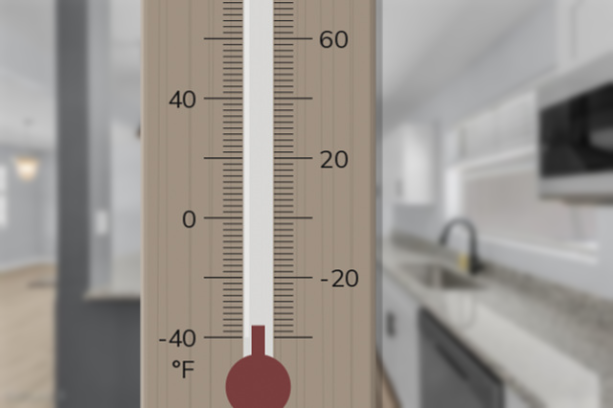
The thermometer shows -36°F
